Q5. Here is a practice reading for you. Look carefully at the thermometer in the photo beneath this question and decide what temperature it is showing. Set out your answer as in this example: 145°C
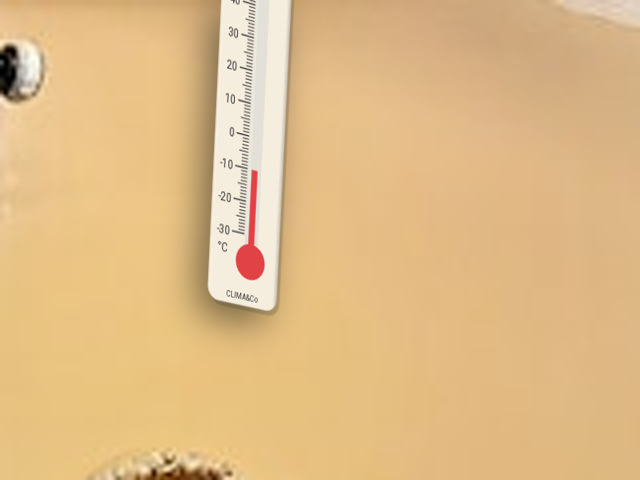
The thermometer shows -10°C
